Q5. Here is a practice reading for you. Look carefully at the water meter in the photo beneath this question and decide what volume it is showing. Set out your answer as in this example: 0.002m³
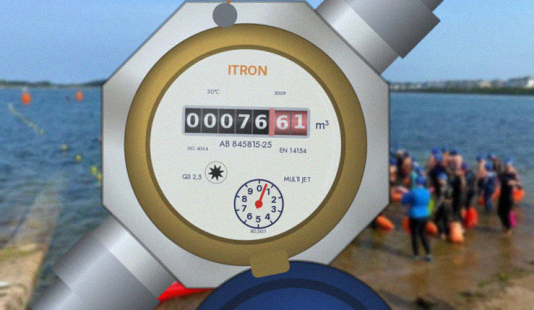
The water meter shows 76.610m³
